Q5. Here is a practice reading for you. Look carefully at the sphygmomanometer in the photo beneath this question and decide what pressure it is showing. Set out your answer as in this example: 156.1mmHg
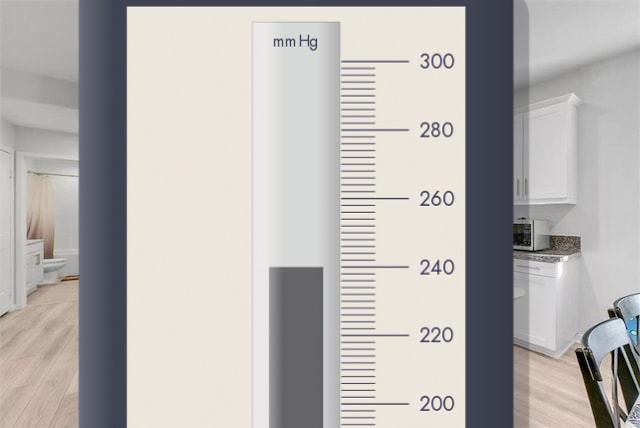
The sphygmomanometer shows 240mmHg
